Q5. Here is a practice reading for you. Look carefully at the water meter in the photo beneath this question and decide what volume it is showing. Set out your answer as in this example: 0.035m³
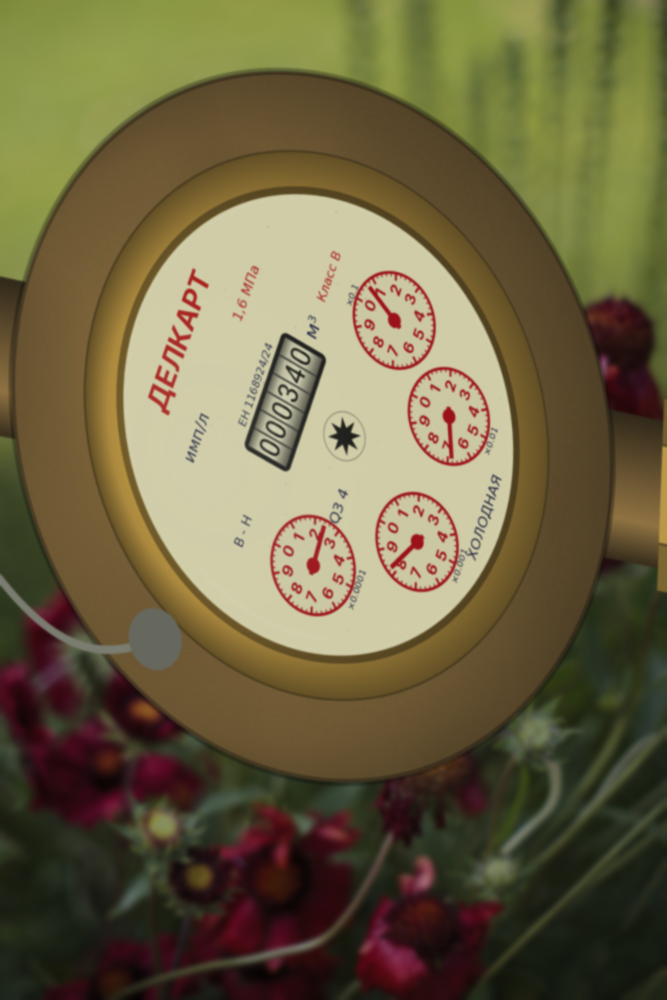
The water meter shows 340.0682m³
